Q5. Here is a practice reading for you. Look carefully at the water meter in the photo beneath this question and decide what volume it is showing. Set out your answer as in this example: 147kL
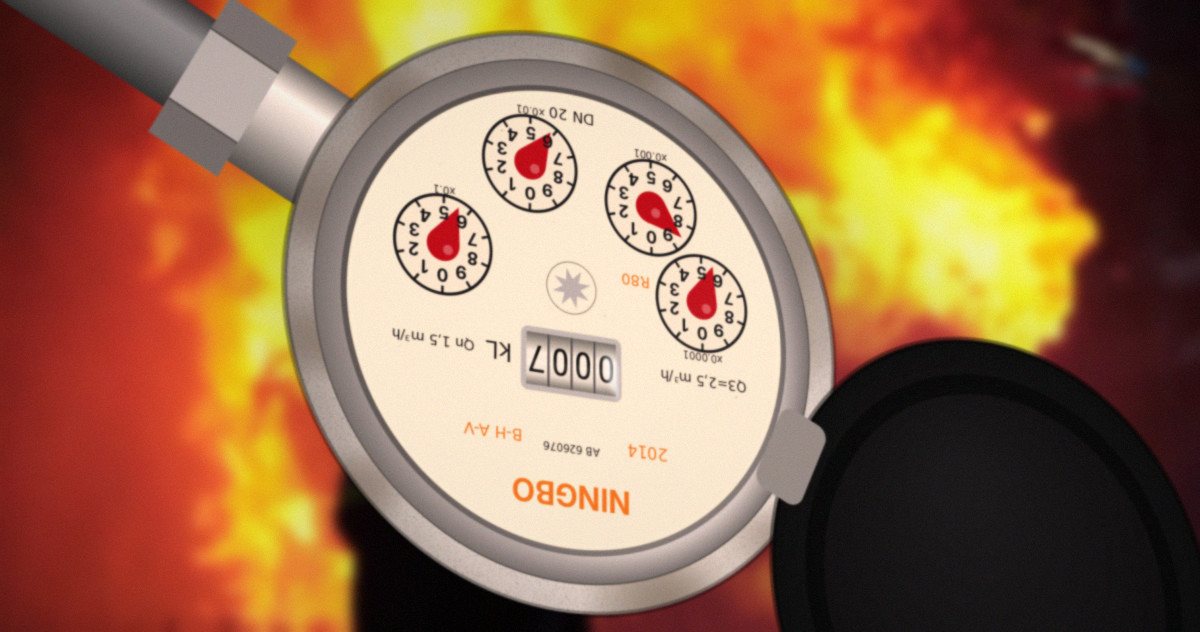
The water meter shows 7.5585kL
